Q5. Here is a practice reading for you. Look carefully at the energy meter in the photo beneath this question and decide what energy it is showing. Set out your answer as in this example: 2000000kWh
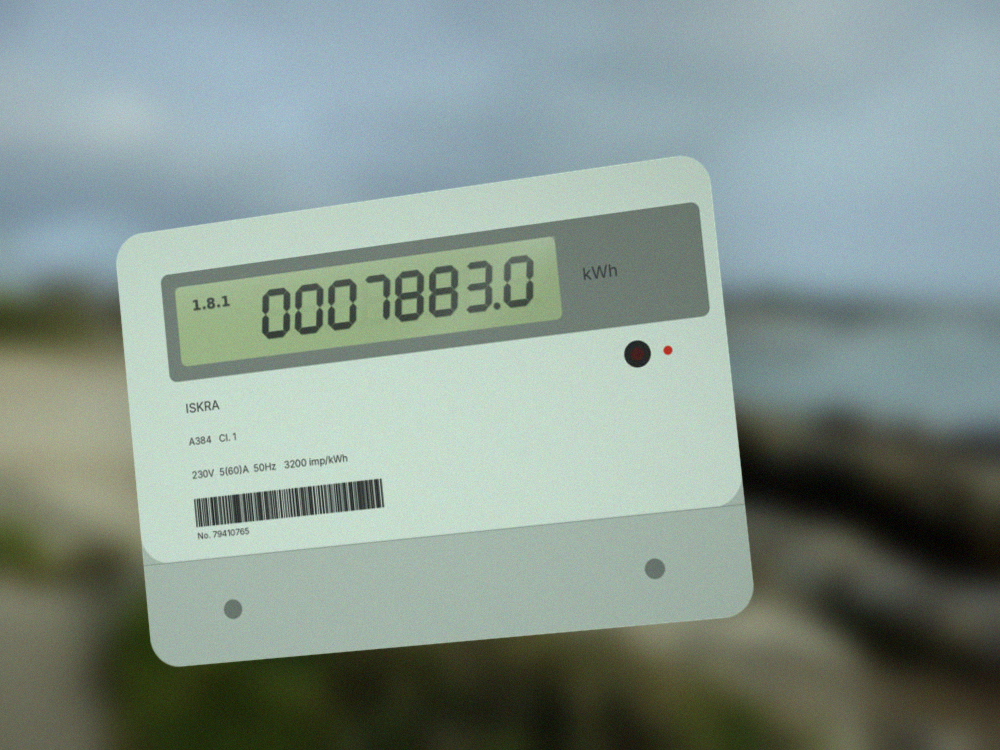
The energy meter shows 7883.0kWh
